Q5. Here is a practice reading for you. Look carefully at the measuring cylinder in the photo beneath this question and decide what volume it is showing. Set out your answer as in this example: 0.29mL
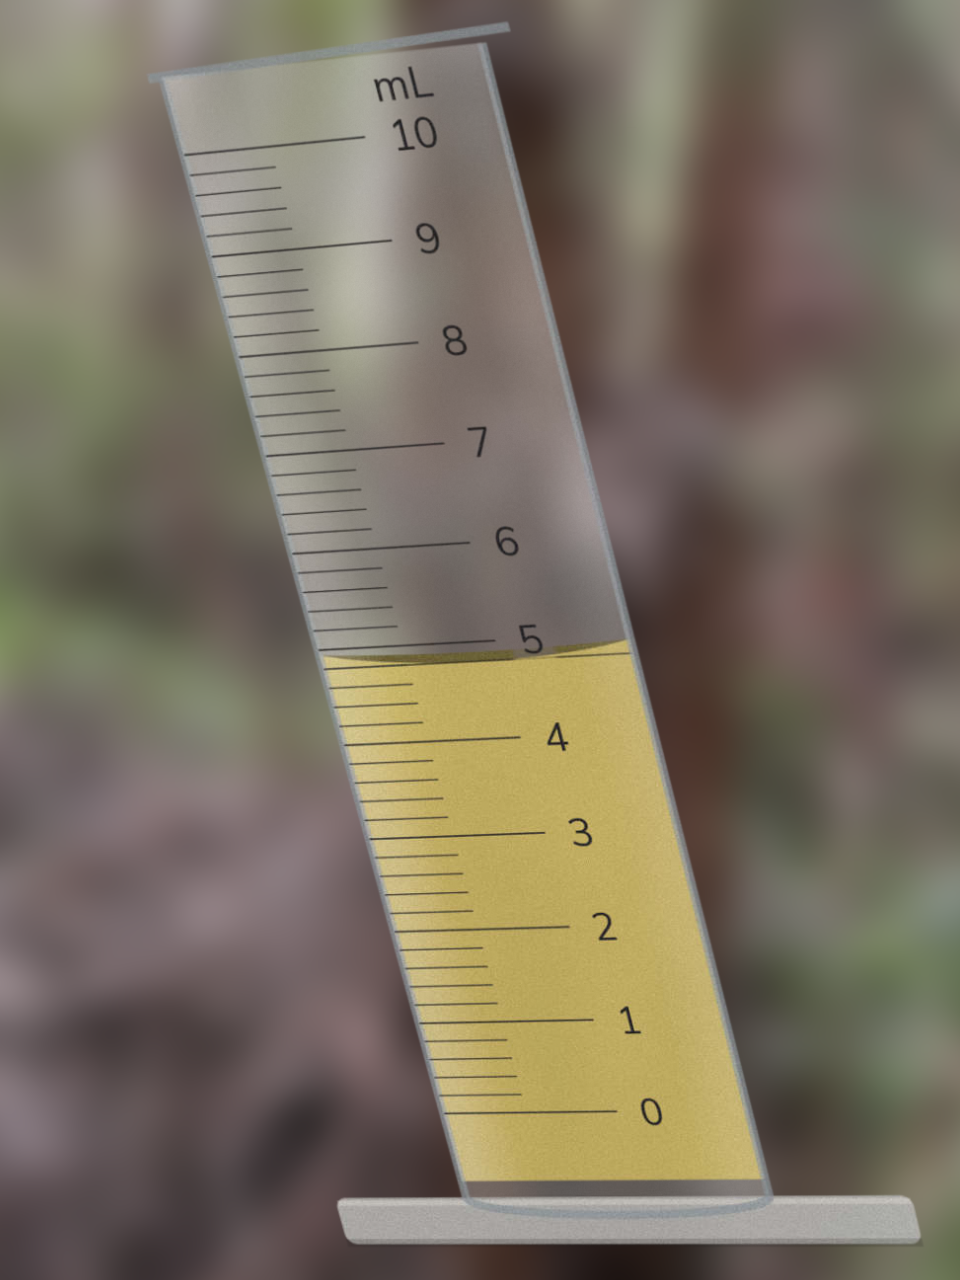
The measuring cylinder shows 4.8mL
